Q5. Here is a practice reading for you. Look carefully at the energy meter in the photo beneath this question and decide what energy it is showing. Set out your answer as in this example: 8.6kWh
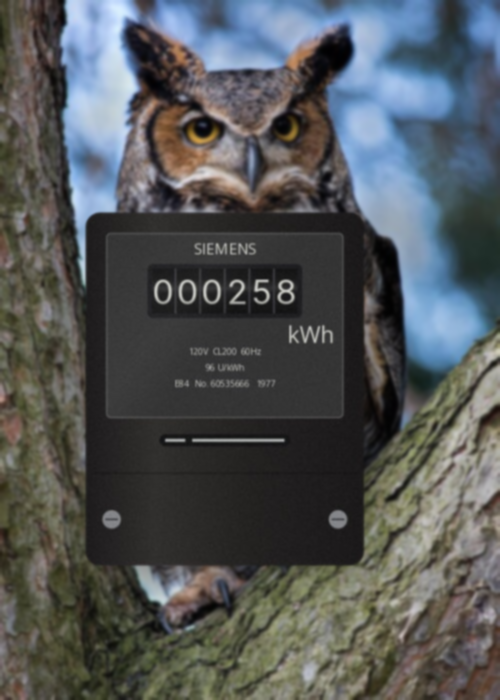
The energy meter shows 258kWh
